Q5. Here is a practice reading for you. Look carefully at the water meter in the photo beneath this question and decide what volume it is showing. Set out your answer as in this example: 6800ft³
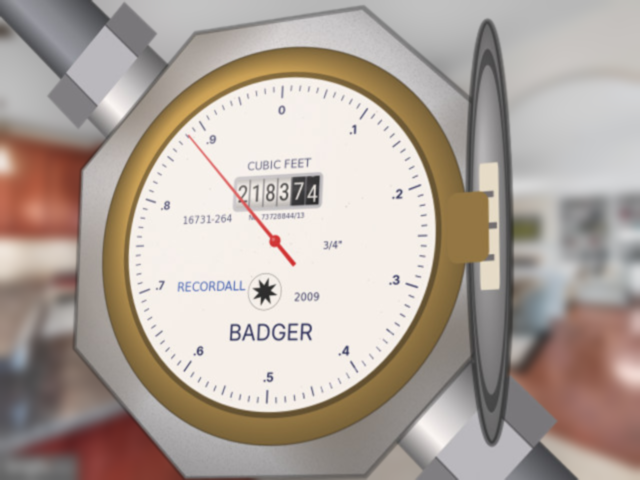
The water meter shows 218373.88ft³
